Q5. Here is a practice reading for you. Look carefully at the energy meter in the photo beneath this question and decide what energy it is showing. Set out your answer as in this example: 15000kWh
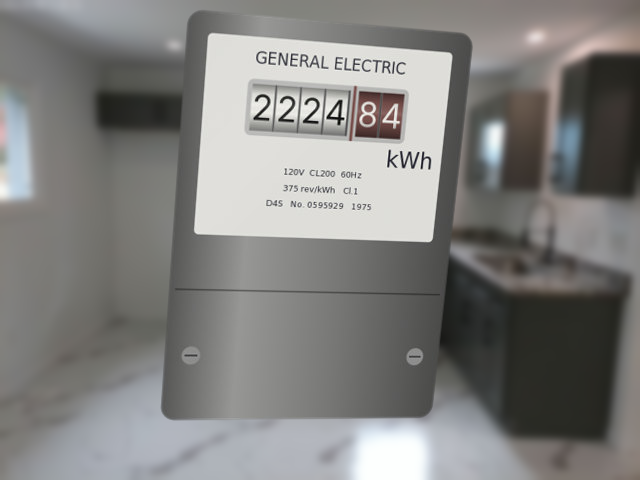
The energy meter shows 2224.84kWh
